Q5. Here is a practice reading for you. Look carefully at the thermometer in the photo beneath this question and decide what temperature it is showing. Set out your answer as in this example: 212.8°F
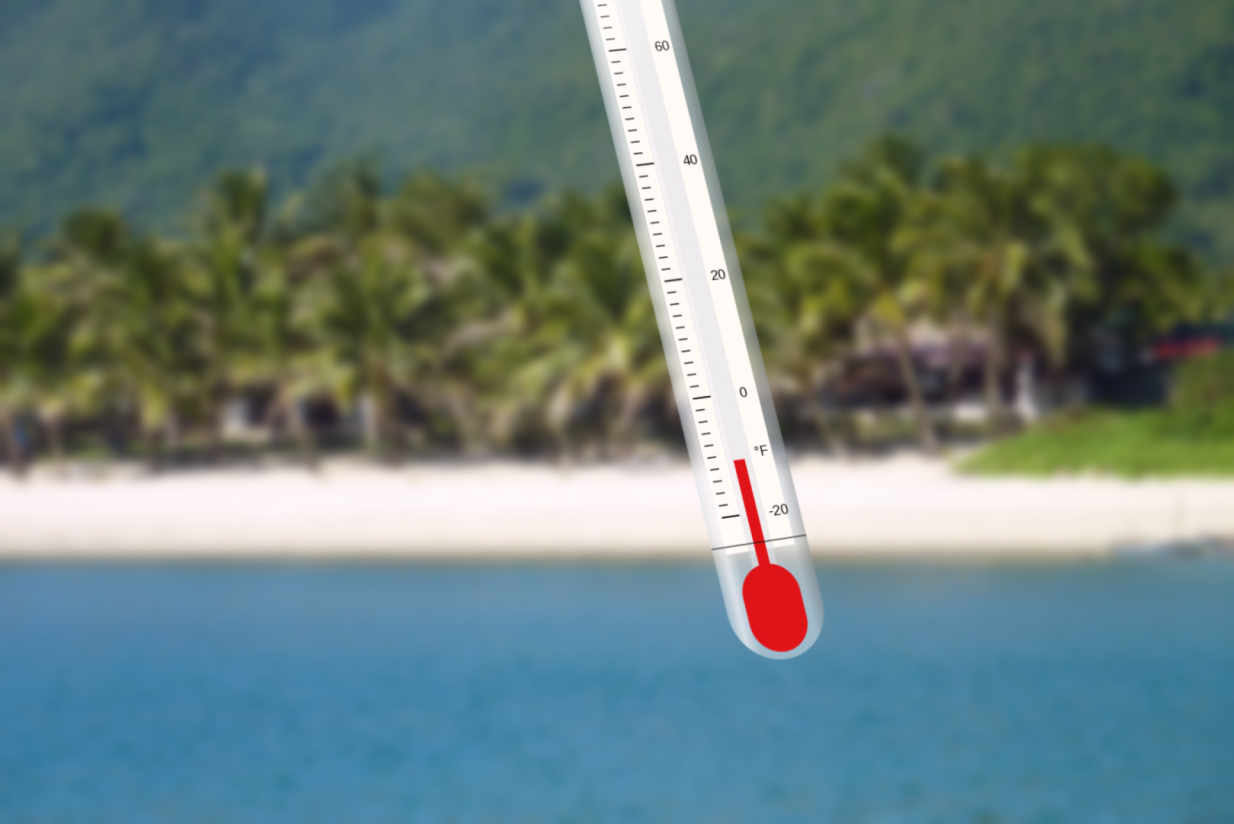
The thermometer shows -11°F
